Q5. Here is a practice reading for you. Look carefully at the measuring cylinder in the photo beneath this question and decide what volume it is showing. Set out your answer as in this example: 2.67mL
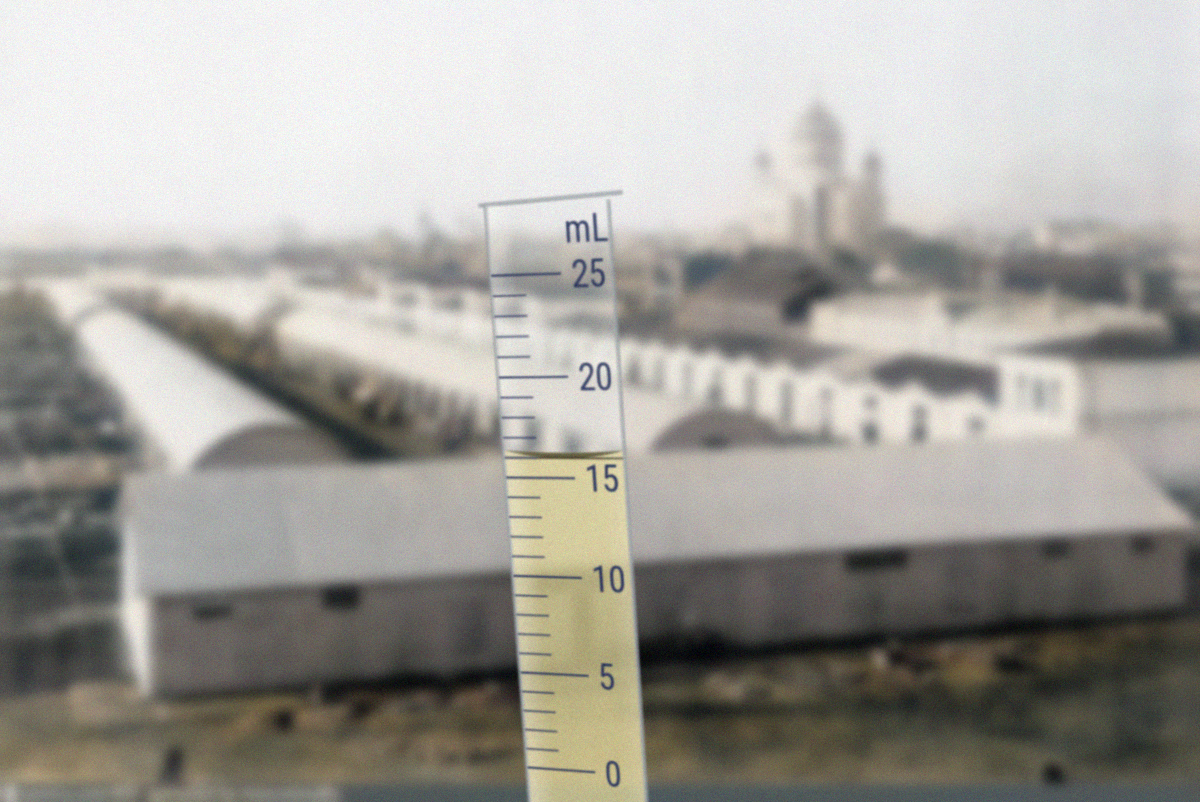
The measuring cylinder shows 16mL
